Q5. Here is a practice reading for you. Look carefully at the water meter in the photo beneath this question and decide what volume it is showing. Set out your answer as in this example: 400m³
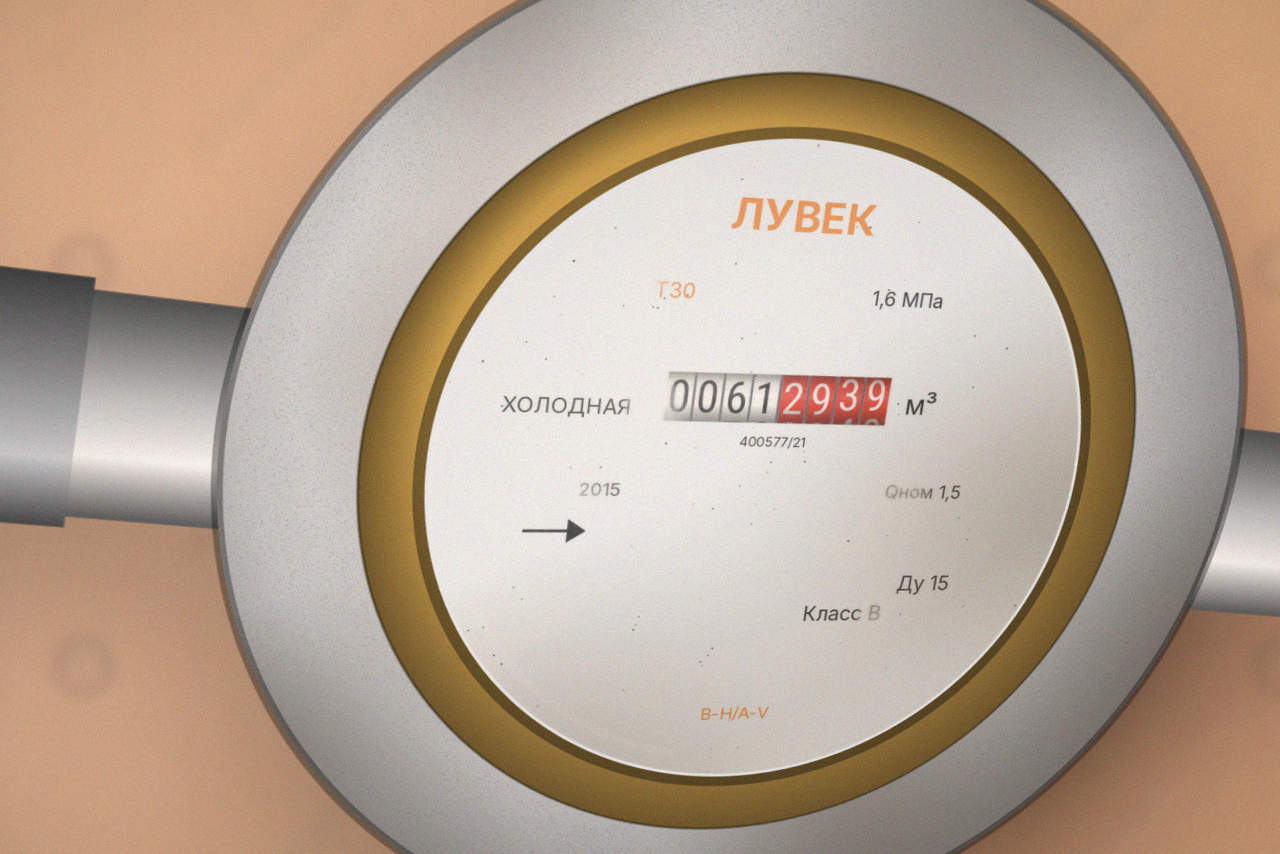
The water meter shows 61.2939m³
